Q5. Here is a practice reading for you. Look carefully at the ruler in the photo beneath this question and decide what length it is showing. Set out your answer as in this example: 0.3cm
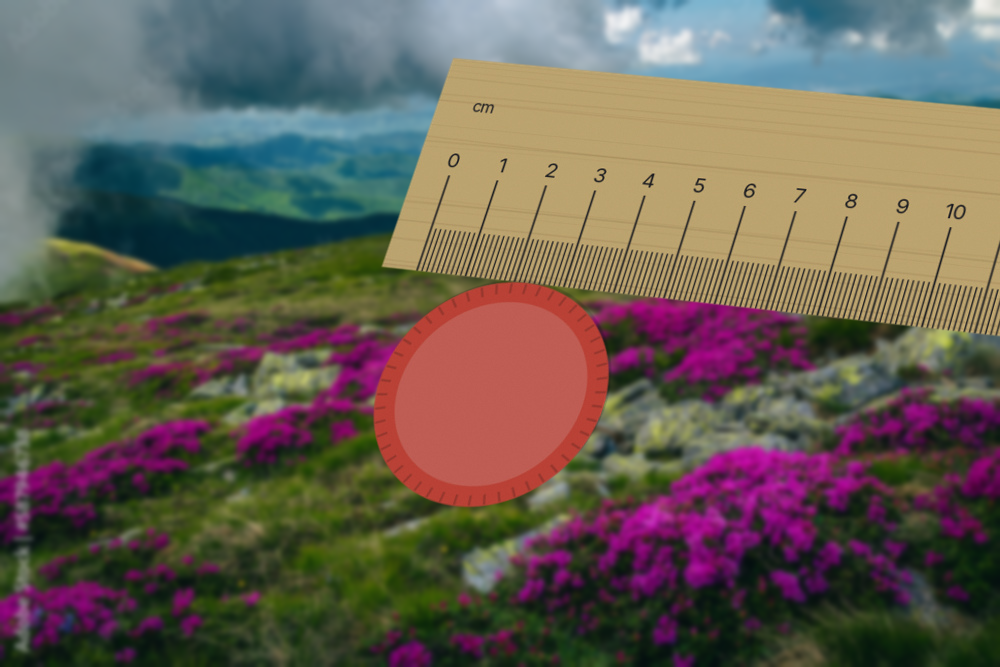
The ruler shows 4.5cm
